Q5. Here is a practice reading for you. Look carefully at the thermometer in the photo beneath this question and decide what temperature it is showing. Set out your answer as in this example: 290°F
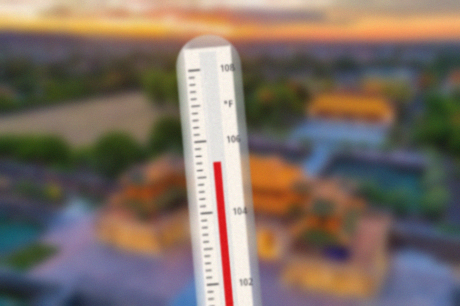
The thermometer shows 105.4°F
